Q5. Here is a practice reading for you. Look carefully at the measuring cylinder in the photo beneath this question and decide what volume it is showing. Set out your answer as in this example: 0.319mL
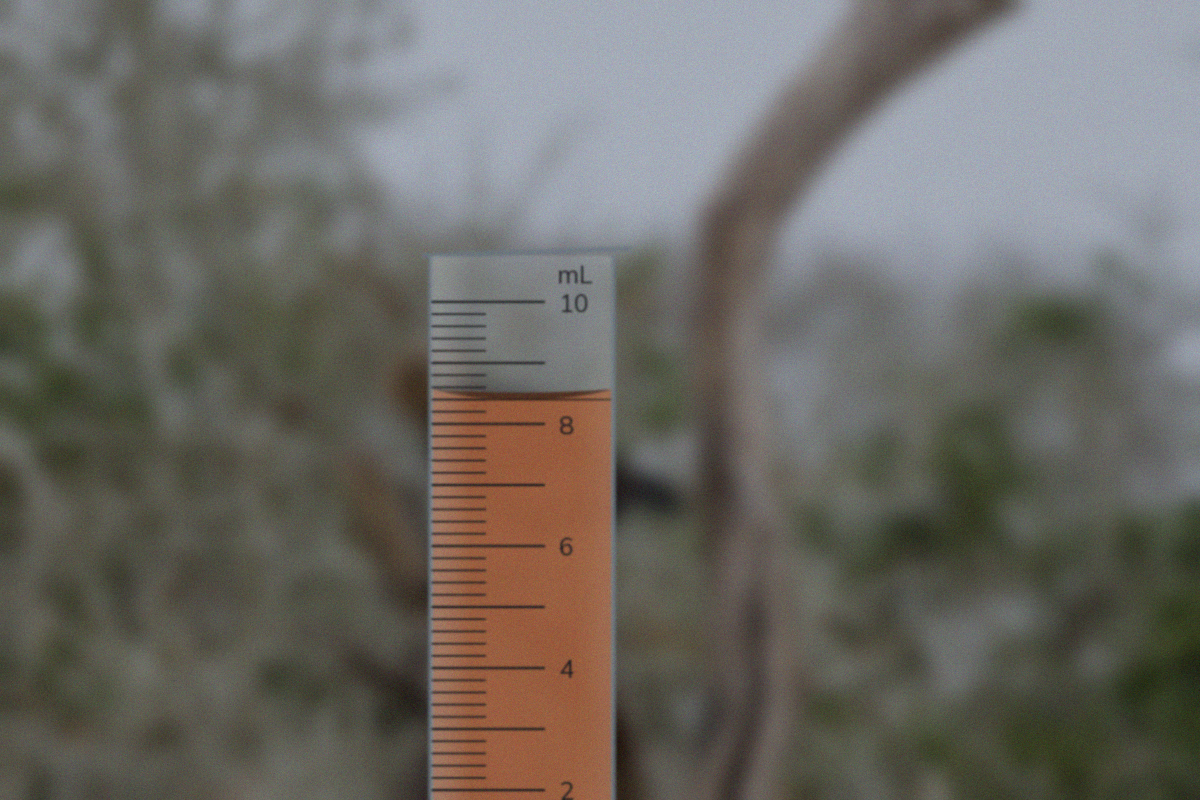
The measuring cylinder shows 8.4mL
